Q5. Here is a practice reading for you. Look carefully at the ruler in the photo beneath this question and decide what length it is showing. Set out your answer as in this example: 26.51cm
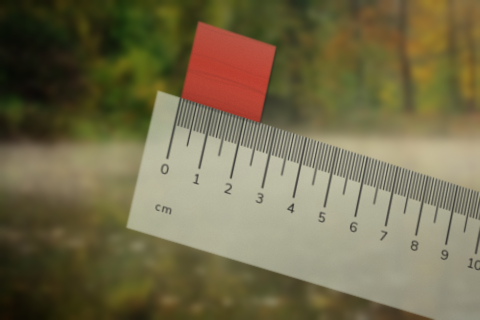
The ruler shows 2.5cm
